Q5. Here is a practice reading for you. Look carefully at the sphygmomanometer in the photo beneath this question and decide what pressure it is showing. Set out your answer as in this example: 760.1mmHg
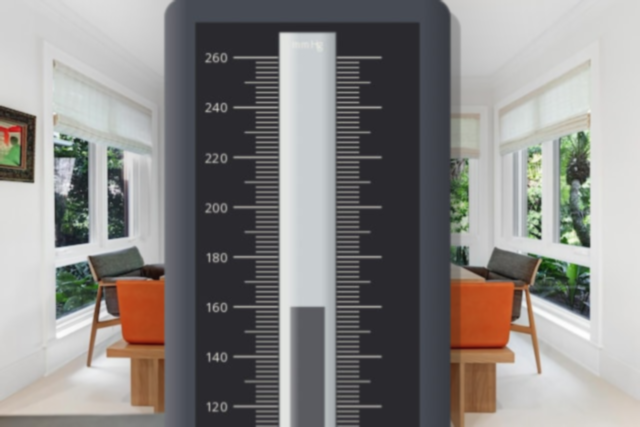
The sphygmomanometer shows 160mmHg
